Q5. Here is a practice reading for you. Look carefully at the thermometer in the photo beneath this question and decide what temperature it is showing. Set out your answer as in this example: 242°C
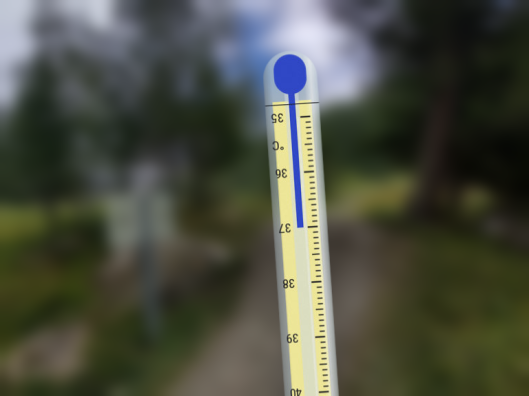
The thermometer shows 37°C
